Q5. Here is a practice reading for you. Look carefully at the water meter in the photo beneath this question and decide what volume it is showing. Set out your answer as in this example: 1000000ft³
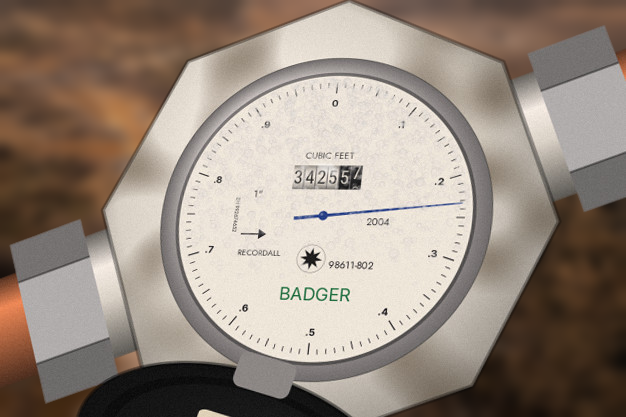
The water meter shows 342557.23ft³
